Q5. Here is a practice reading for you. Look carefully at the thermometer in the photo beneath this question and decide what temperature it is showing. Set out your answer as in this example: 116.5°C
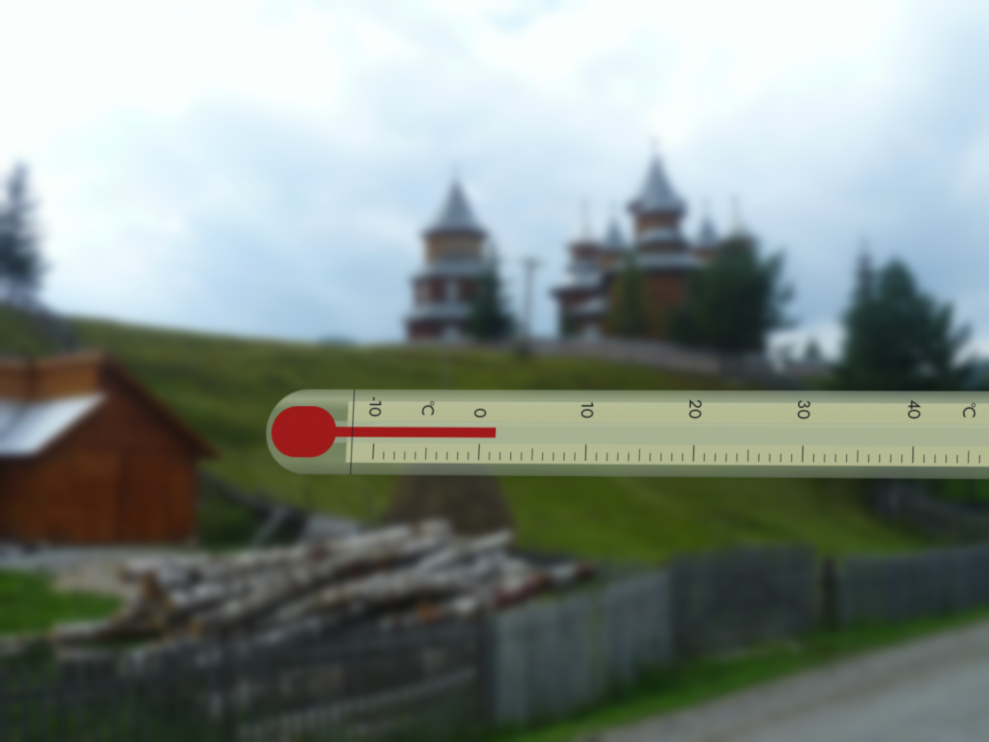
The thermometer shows 1.5°C
